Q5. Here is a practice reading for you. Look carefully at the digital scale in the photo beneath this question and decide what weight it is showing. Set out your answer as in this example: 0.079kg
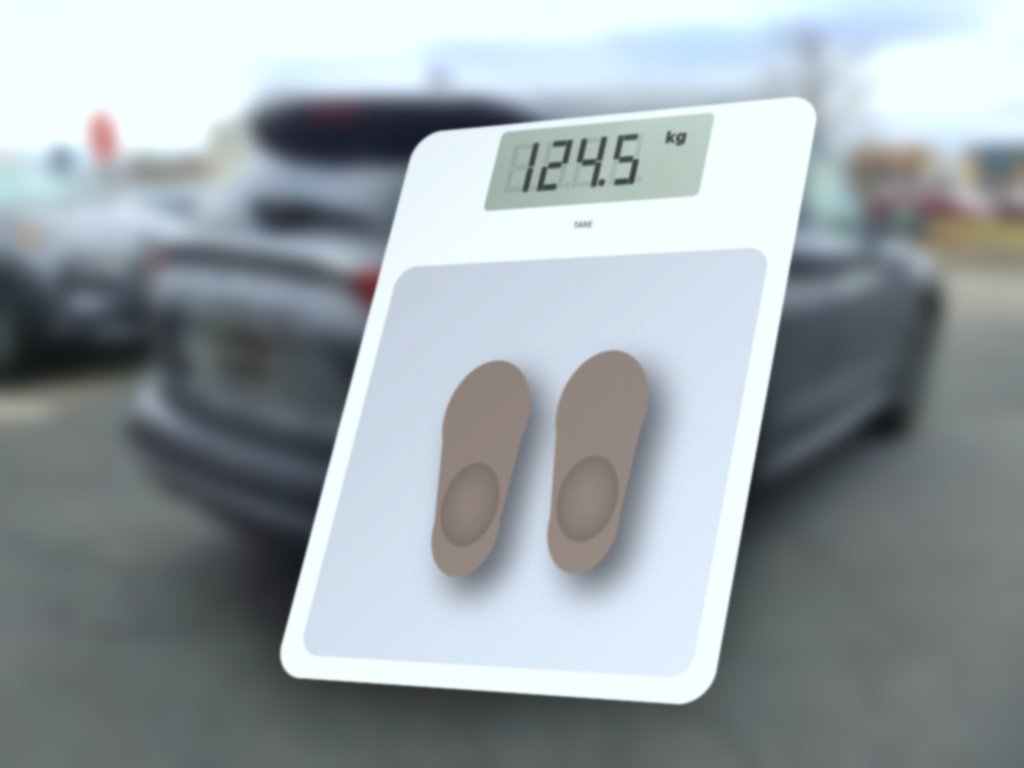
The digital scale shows 124.5kg
